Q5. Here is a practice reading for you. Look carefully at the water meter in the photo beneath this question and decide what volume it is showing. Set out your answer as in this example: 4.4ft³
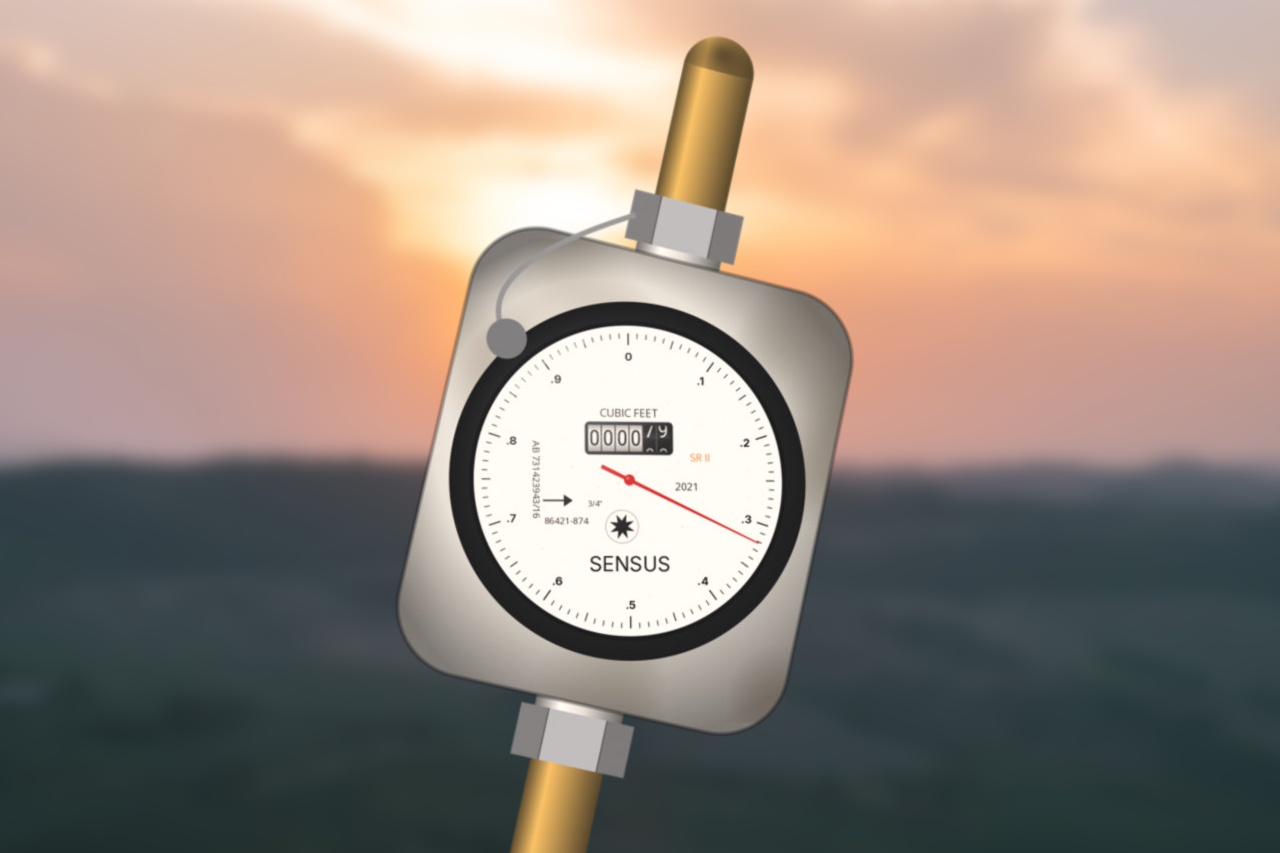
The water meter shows 79.32ft³
